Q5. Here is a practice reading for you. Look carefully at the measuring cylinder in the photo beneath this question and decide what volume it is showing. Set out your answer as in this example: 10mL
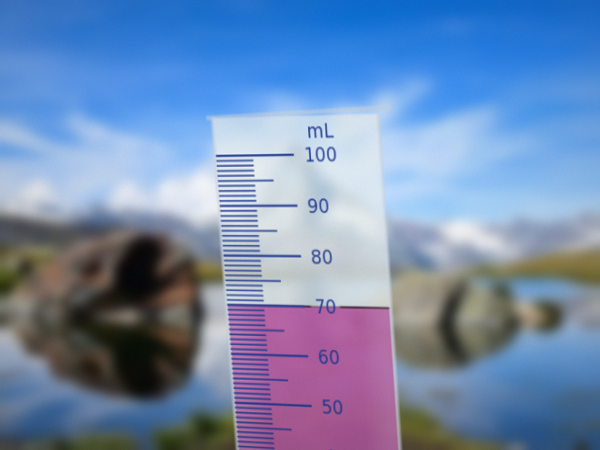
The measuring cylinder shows 70mL
